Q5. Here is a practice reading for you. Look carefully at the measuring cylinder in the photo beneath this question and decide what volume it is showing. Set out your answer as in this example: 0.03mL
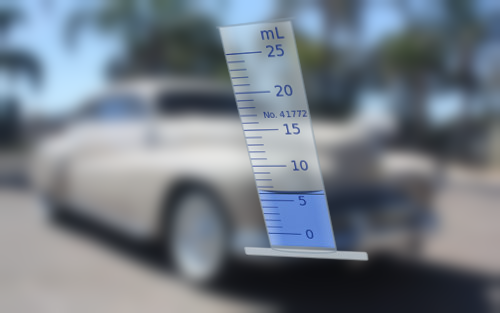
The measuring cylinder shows 6mL
